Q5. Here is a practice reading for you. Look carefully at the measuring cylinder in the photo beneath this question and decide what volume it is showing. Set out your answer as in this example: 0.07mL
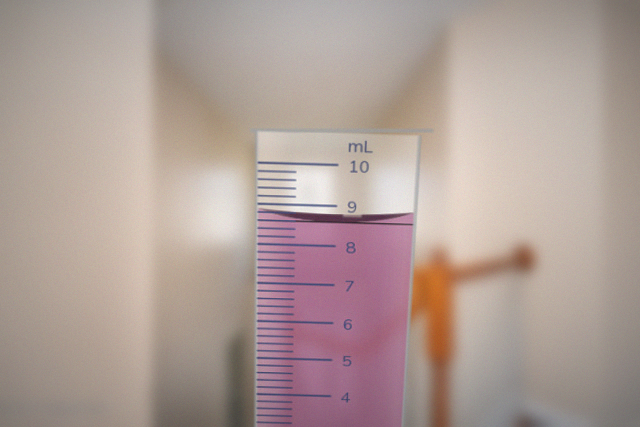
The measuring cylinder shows 8.6mL
